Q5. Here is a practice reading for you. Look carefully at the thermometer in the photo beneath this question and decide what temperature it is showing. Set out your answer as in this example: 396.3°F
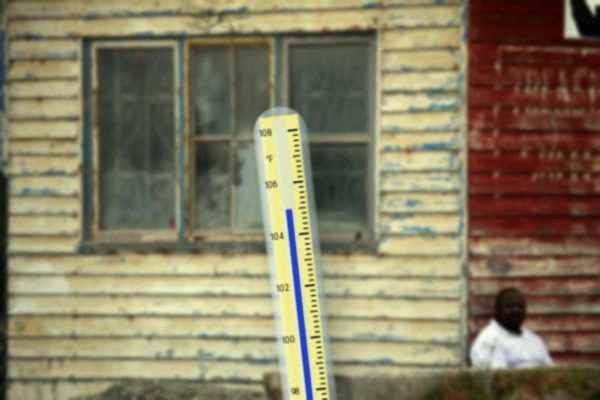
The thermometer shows 105°F
